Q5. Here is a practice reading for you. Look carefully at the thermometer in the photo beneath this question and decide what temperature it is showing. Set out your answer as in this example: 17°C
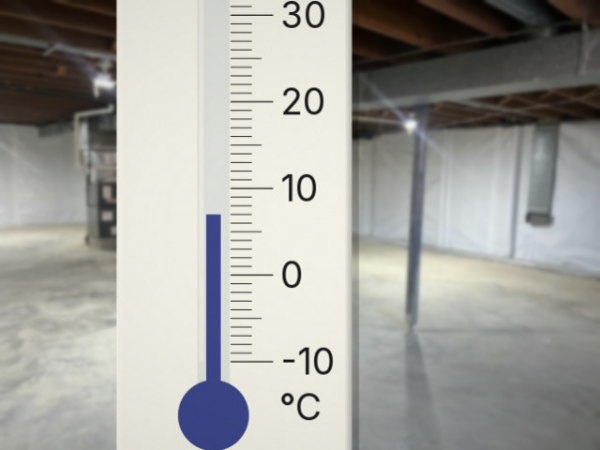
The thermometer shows 7°C
